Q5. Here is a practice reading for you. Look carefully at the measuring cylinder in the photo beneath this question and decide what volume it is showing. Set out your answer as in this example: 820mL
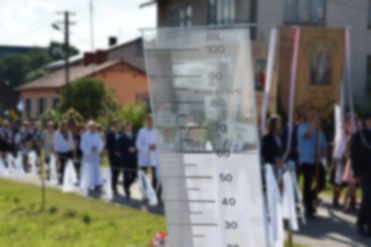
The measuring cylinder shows 60mL
